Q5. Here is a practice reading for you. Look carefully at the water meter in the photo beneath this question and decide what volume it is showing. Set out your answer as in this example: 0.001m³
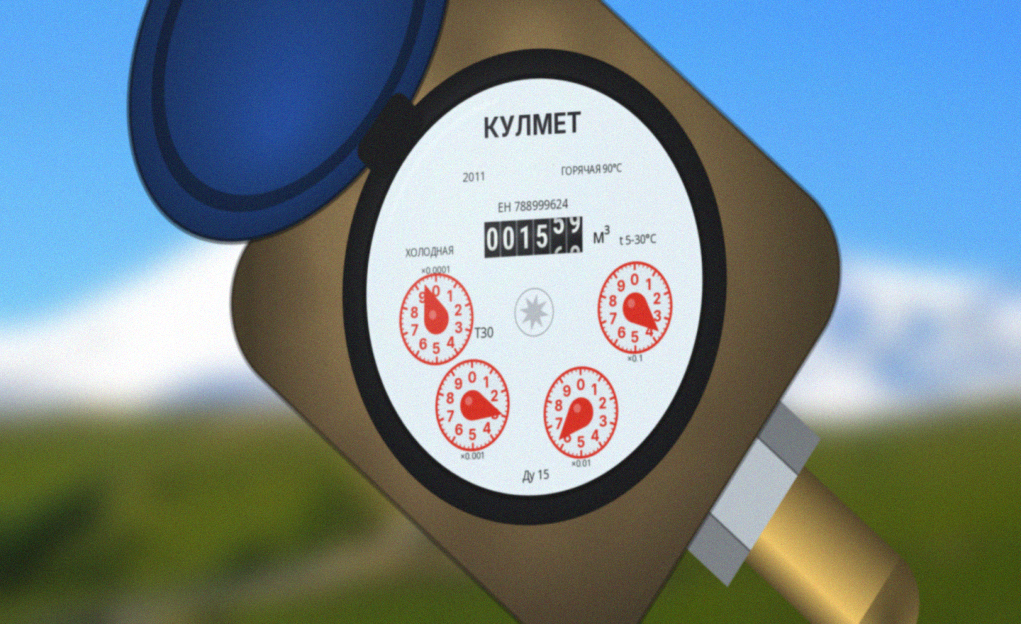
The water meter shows 1559.3629m³
